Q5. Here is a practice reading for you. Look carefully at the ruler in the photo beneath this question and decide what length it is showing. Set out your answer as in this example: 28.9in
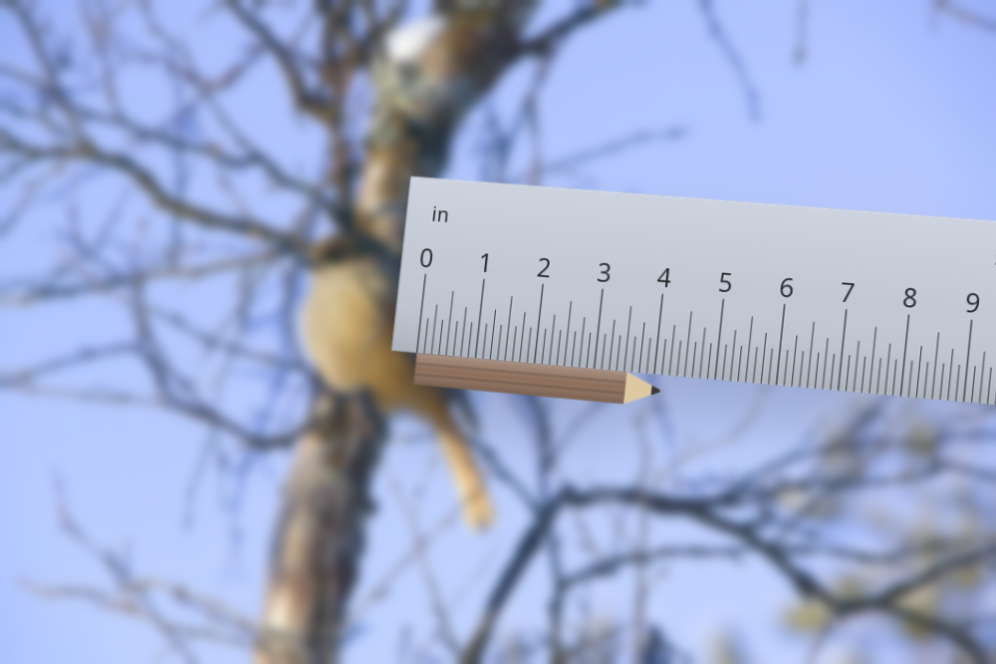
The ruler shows 4.125in
